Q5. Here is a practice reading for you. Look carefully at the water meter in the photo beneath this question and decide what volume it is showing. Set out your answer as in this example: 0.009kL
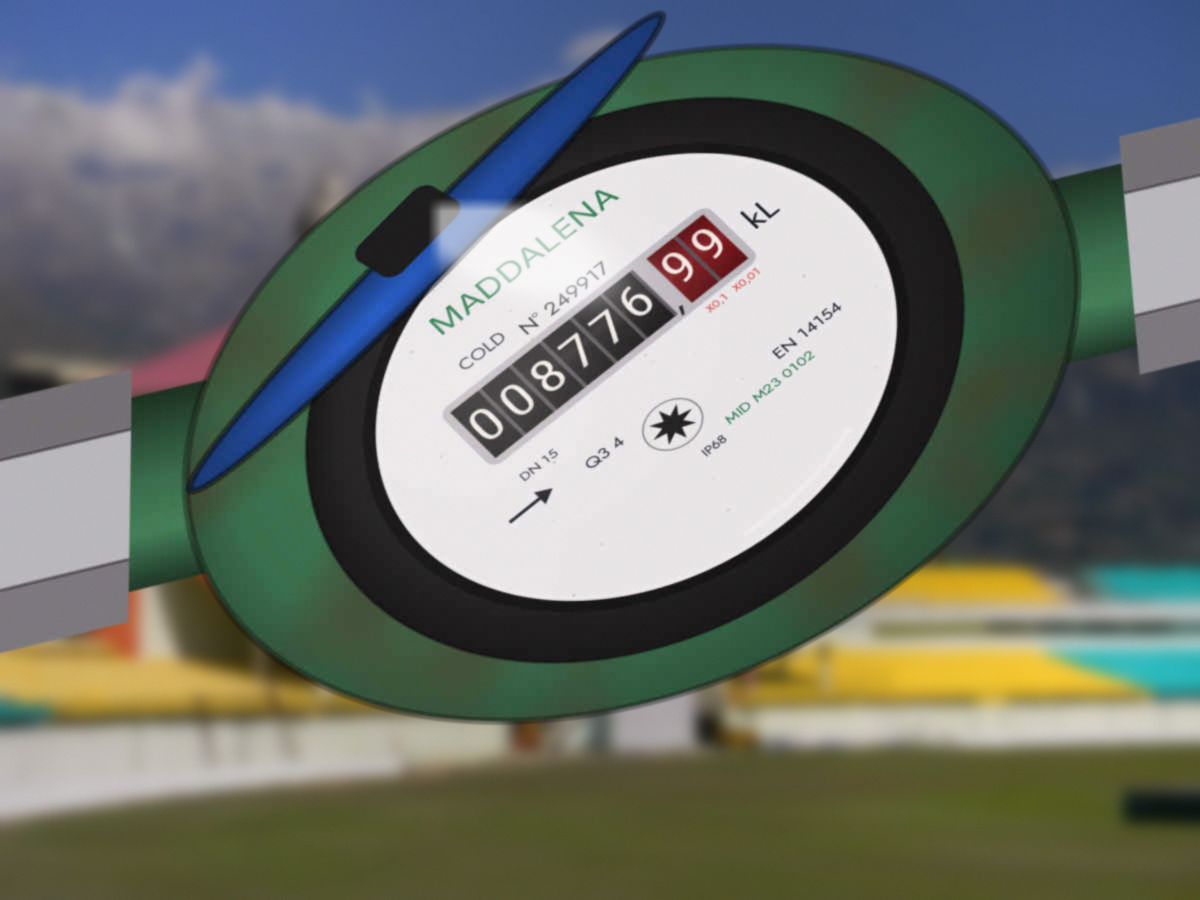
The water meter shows 8776.99kL
